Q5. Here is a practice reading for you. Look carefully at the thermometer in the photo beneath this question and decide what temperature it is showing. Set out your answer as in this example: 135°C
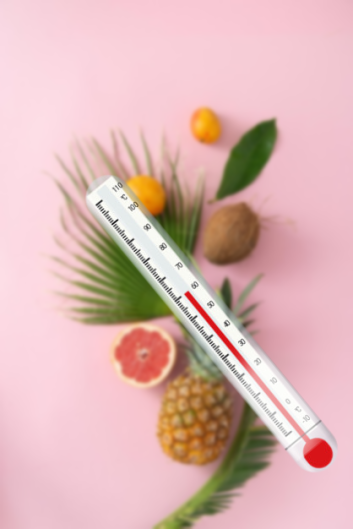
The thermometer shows 60°C
